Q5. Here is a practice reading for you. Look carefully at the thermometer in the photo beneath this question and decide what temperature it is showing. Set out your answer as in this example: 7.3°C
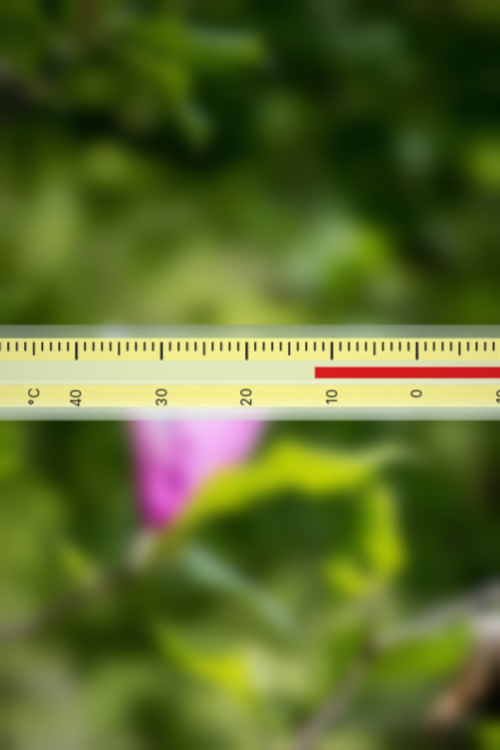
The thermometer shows 12°C
